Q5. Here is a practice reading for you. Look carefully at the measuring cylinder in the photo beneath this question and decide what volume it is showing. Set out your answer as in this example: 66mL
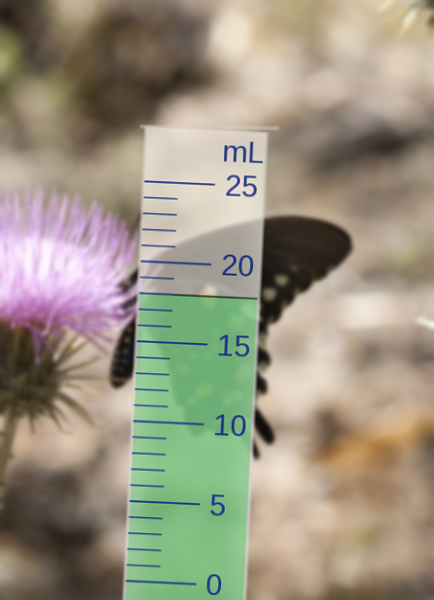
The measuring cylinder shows 18mL
